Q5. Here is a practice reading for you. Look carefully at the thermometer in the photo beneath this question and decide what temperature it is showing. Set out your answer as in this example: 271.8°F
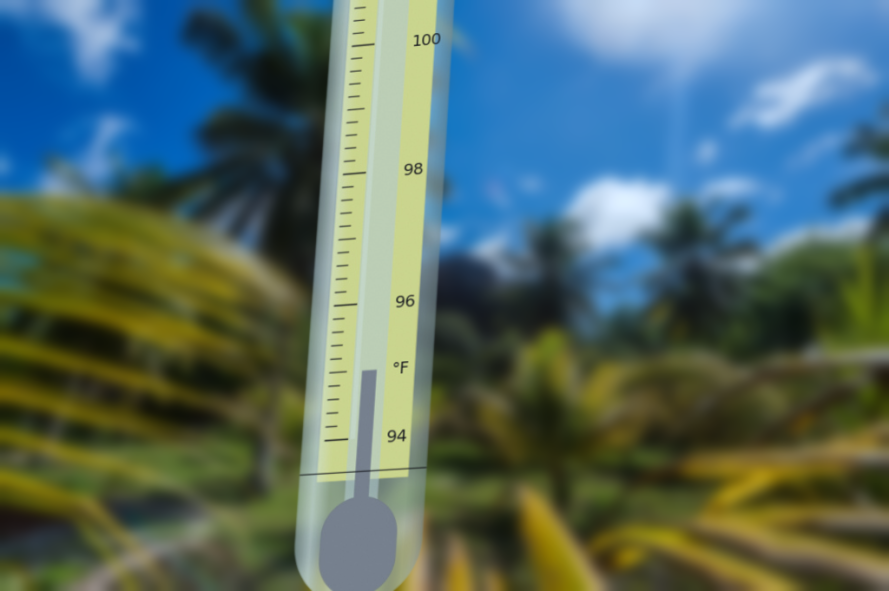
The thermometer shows 95°F
